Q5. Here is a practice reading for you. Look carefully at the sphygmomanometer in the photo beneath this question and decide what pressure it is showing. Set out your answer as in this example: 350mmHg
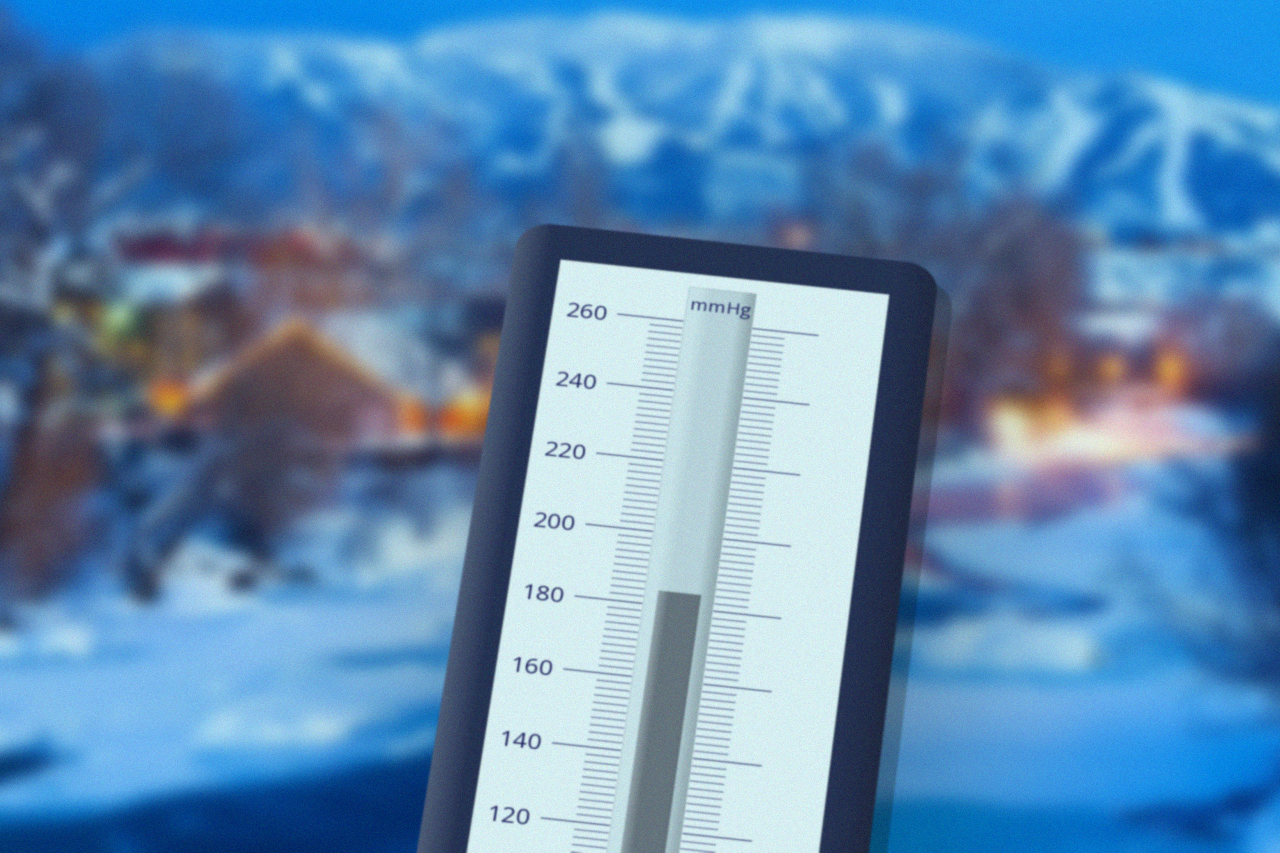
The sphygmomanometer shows 184mmHg
